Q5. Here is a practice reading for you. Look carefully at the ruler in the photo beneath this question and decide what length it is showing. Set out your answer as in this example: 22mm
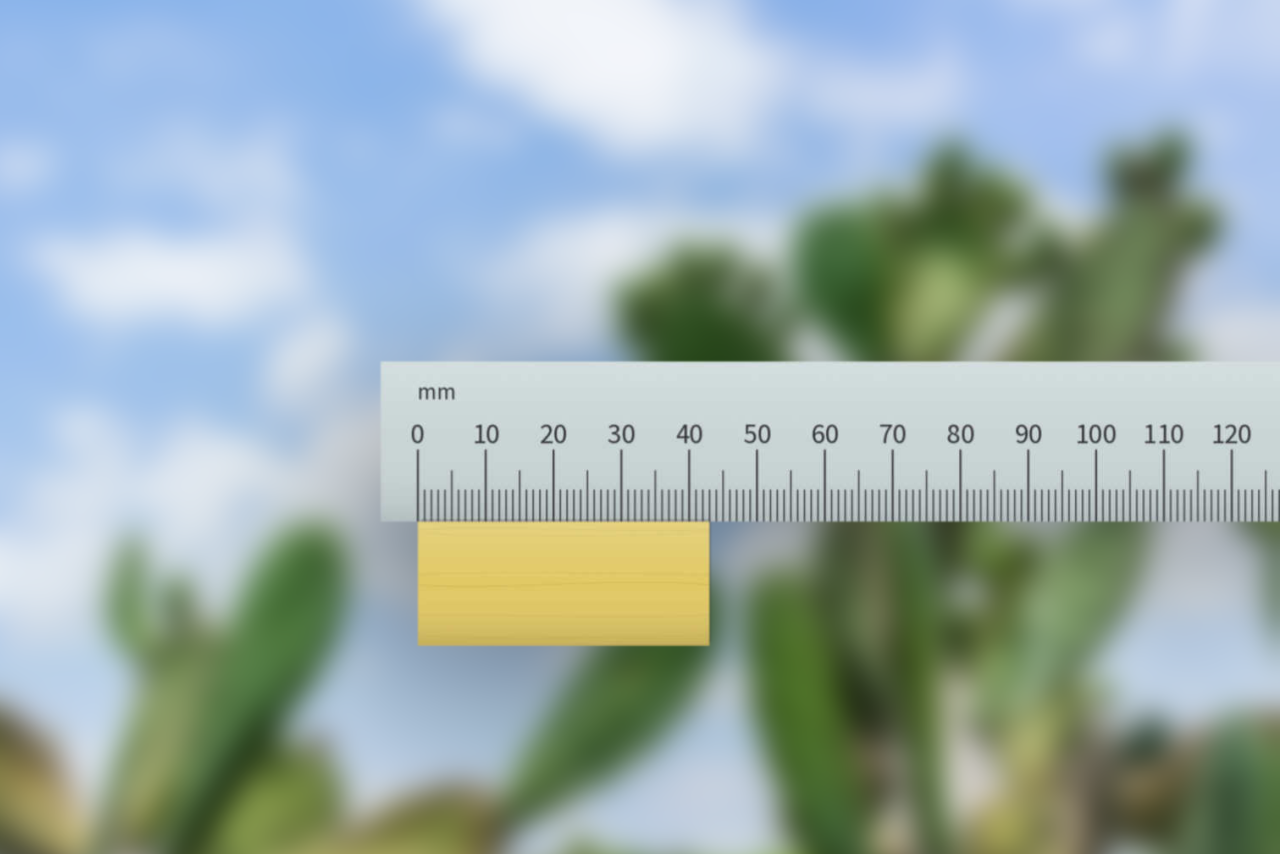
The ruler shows 43mm
